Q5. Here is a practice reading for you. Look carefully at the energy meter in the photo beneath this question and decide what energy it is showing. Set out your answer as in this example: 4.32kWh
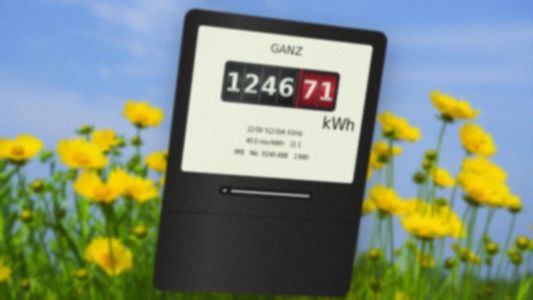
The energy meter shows 1246.71kWh
